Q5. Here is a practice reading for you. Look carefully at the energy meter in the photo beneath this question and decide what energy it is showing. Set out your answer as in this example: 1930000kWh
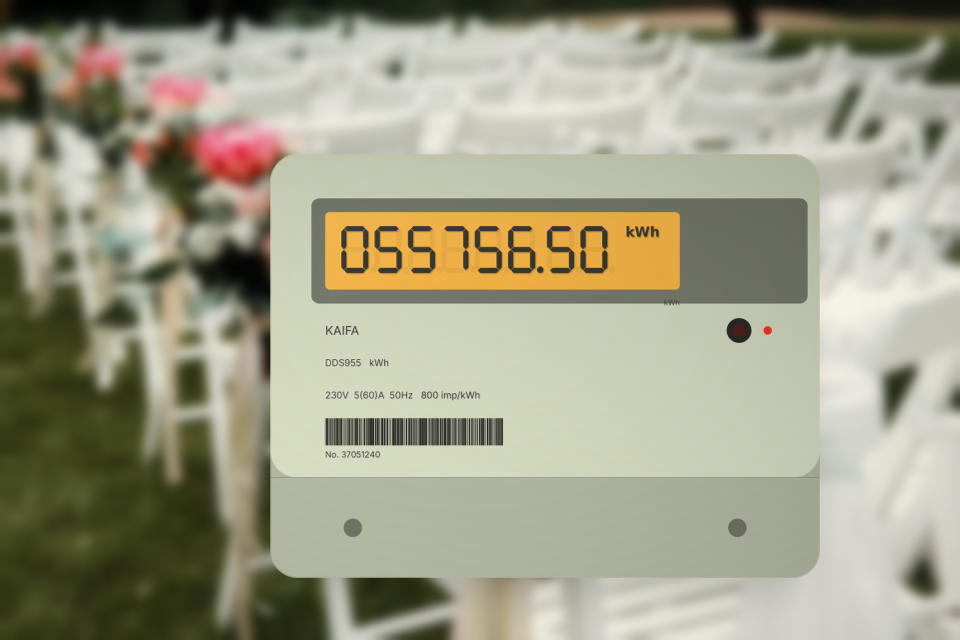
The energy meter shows 55756.50kWh
